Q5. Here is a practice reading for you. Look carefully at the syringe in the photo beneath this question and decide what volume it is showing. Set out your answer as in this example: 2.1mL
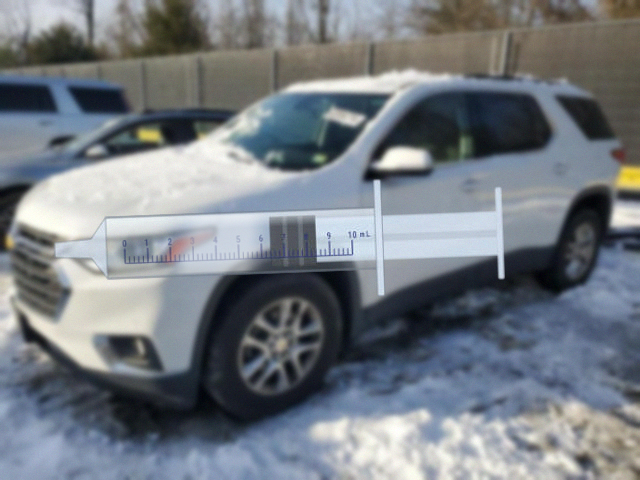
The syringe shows 6.4mL
